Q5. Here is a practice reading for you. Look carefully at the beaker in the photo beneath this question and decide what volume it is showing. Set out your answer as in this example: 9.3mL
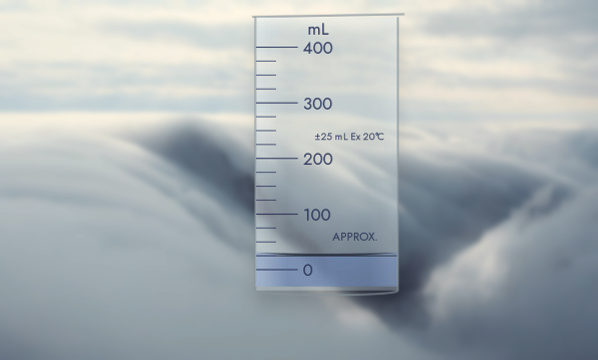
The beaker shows 25mL
